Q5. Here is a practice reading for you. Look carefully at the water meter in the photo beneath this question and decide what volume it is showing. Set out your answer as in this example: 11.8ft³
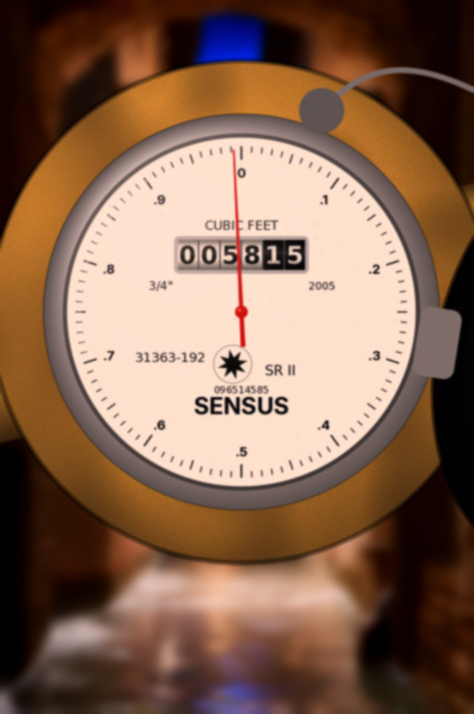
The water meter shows 5814.99ft³
